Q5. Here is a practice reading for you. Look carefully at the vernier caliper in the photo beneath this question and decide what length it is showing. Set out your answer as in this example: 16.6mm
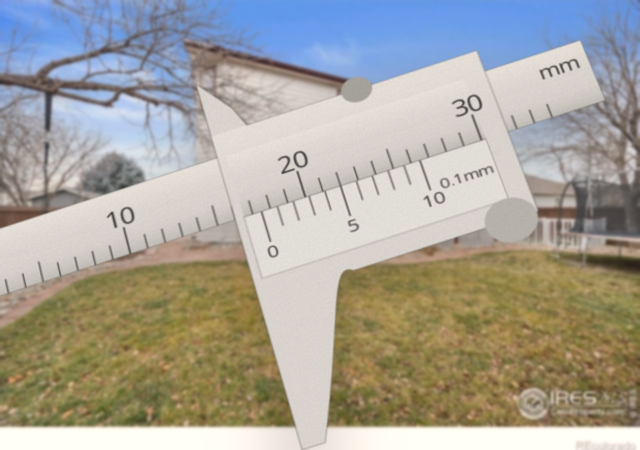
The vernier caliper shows 17.5mm
